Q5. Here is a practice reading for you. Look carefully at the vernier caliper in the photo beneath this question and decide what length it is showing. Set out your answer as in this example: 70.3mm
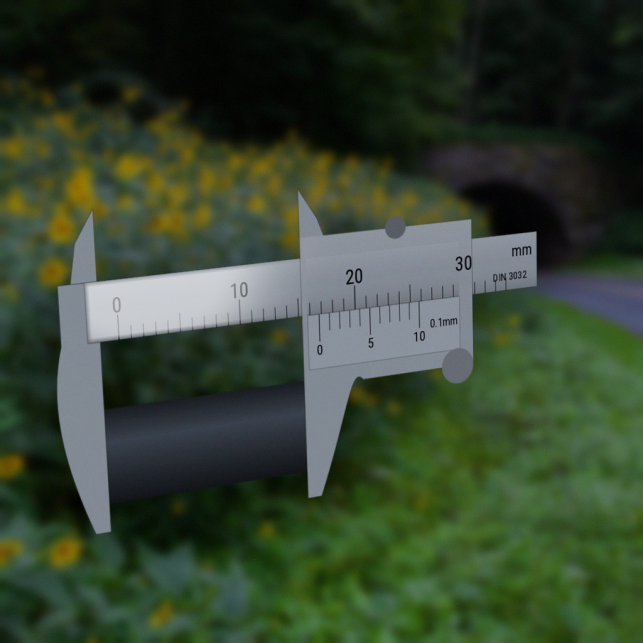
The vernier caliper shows 16.8mm
